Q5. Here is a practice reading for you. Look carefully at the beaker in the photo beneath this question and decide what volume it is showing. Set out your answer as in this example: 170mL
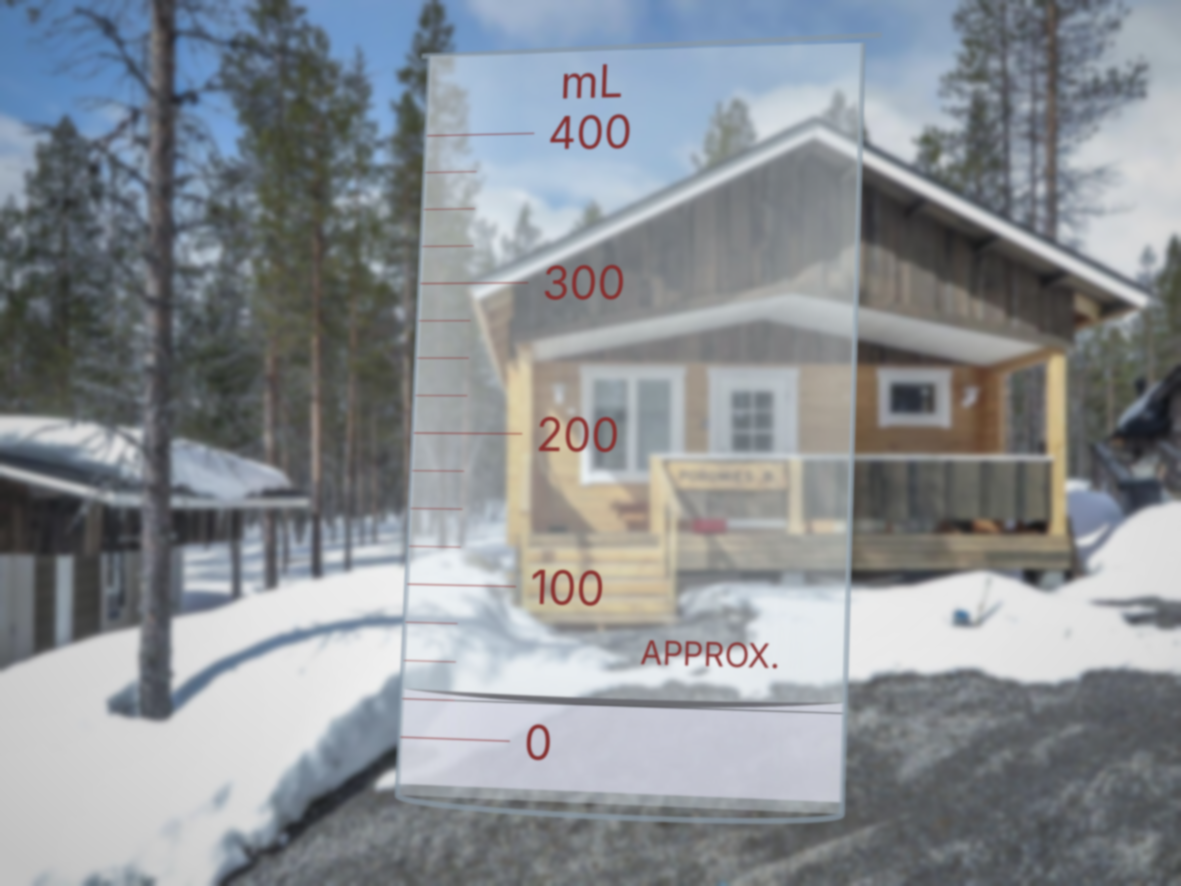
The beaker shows 25mL
